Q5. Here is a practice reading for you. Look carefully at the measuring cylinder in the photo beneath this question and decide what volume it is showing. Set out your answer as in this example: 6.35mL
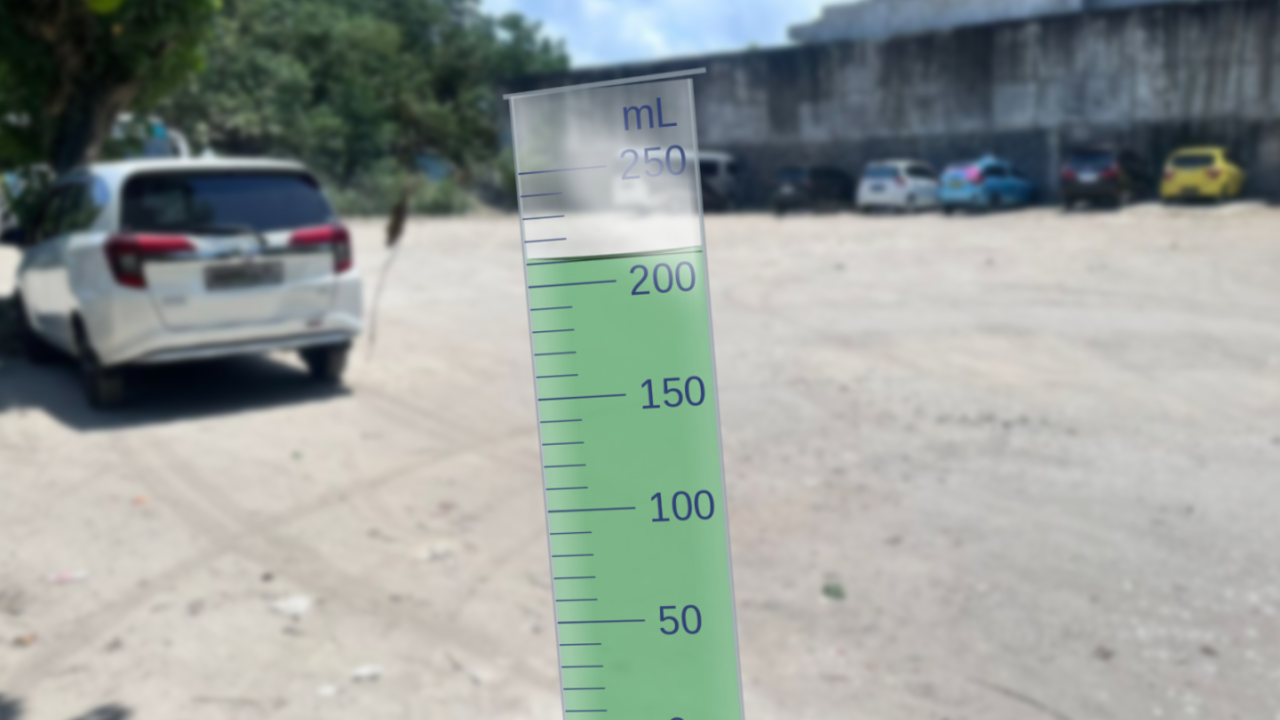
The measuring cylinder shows 210mL
